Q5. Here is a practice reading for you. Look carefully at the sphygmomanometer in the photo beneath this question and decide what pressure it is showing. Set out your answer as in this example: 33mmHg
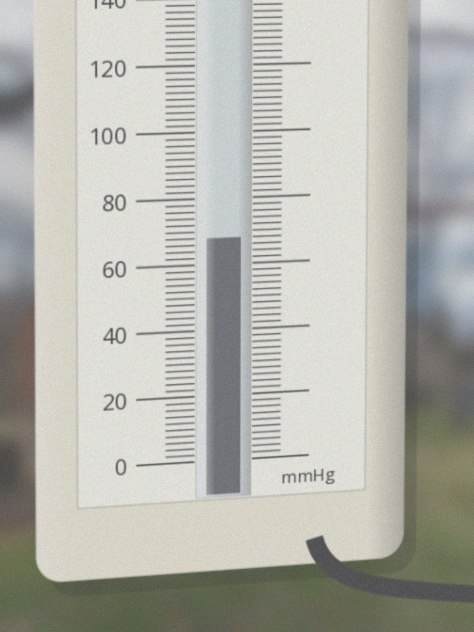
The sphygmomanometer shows 68mmHg
